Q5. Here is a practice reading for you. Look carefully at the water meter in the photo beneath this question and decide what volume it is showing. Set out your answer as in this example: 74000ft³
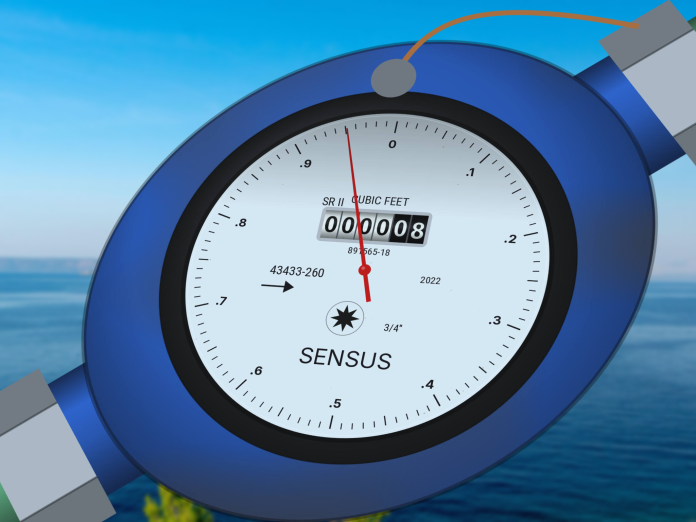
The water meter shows 7.95ft³
